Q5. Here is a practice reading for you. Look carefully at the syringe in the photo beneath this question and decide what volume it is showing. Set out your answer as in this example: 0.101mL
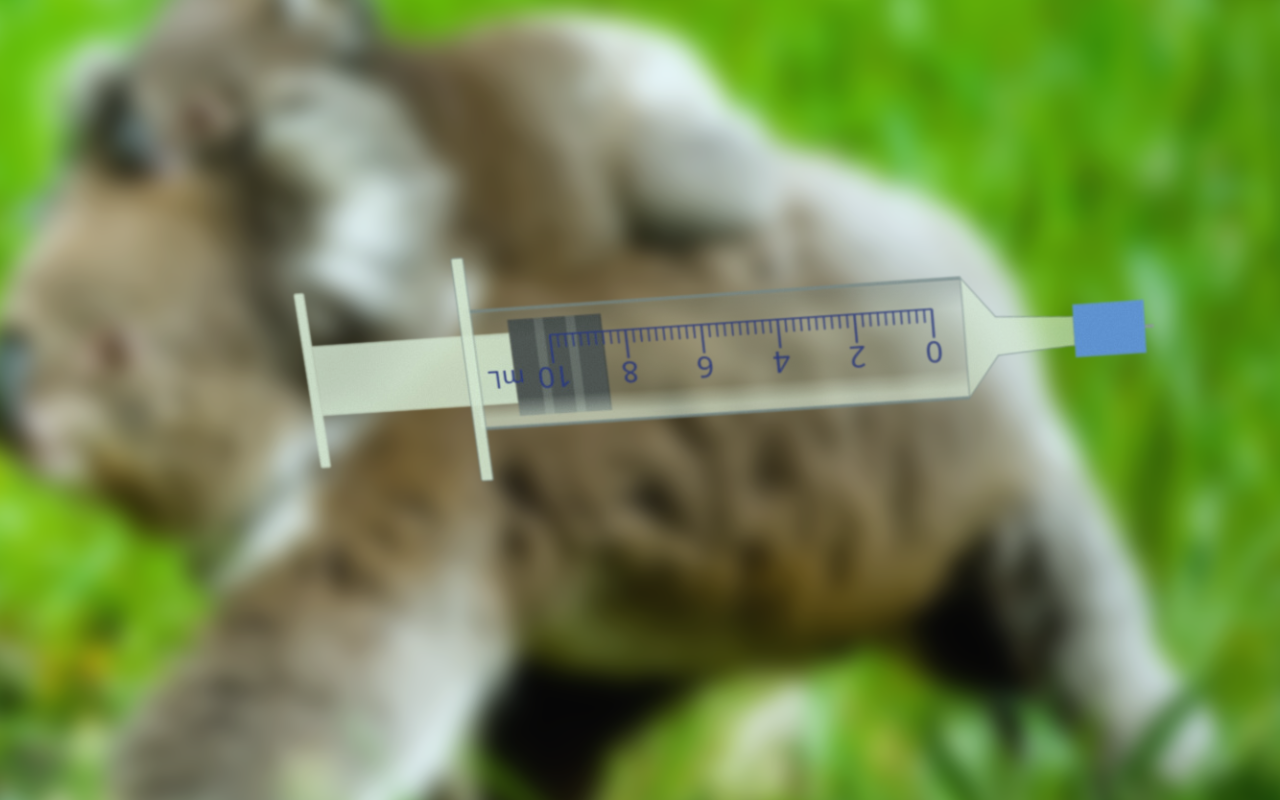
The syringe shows 8.6mL
